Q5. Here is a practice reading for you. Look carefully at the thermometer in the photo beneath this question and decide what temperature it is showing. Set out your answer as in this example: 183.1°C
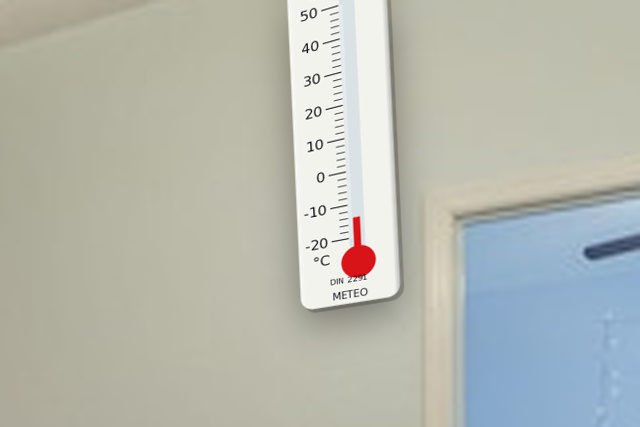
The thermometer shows -14°C
